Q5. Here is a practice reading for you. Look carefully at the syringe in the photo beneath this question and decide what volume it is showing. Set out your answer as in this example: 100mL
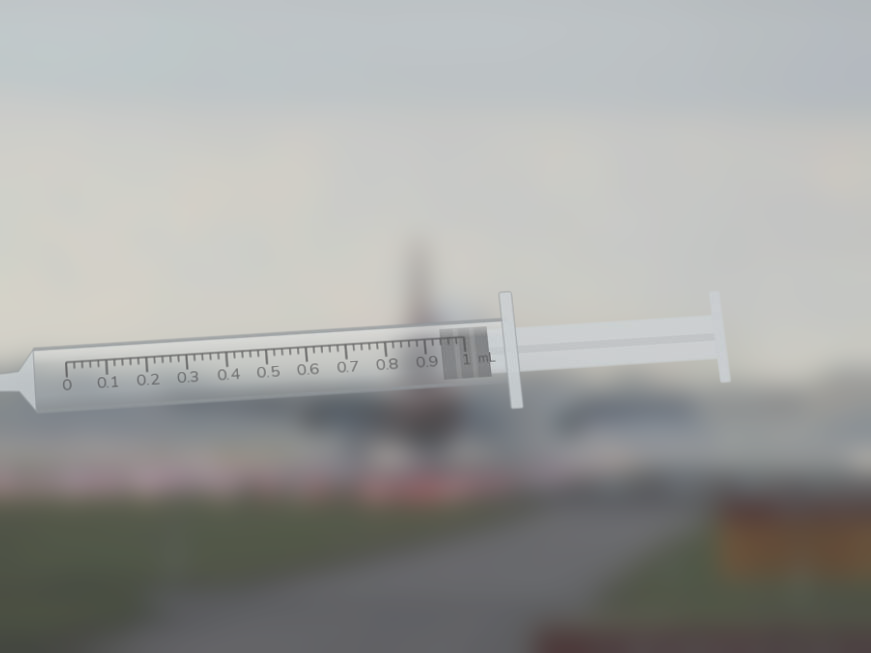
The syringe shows 0.94mL
